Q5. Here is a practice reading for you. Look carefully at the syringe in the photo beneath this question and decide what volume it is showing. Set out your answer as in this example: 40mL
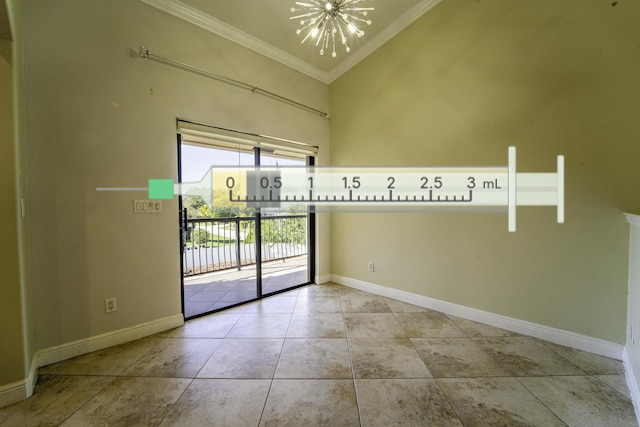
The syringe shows 0.2mL
